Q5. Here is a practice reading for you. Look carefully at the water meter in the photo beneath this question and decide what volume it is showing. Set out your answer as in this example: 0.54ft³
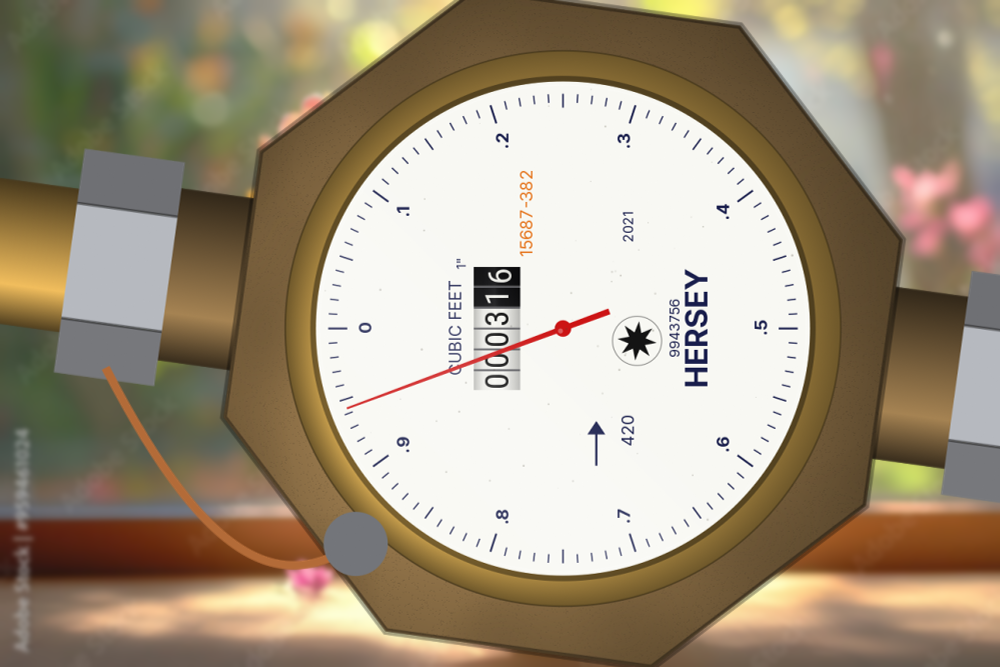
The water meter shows 315.94ft³
